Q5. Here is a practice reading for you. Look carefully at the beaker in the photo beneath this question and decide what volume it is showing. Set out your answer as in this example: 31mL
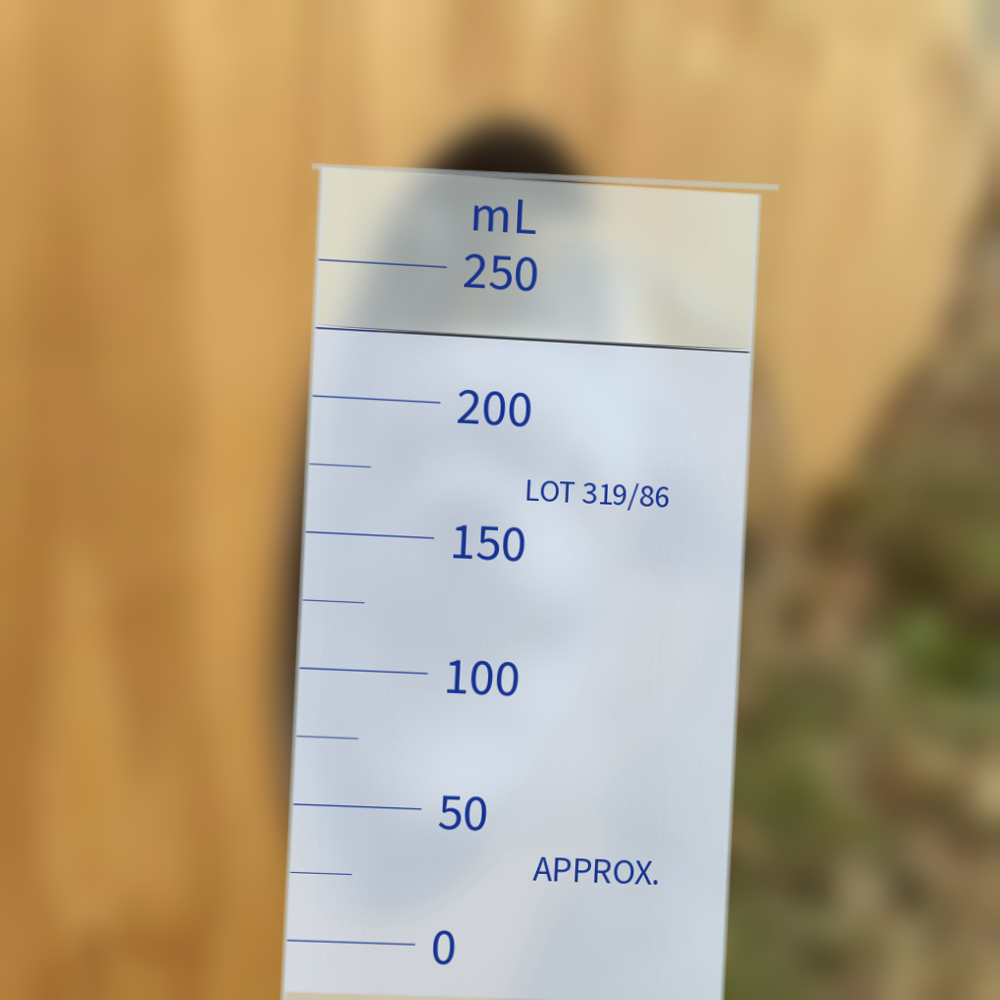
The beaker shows 225mL
